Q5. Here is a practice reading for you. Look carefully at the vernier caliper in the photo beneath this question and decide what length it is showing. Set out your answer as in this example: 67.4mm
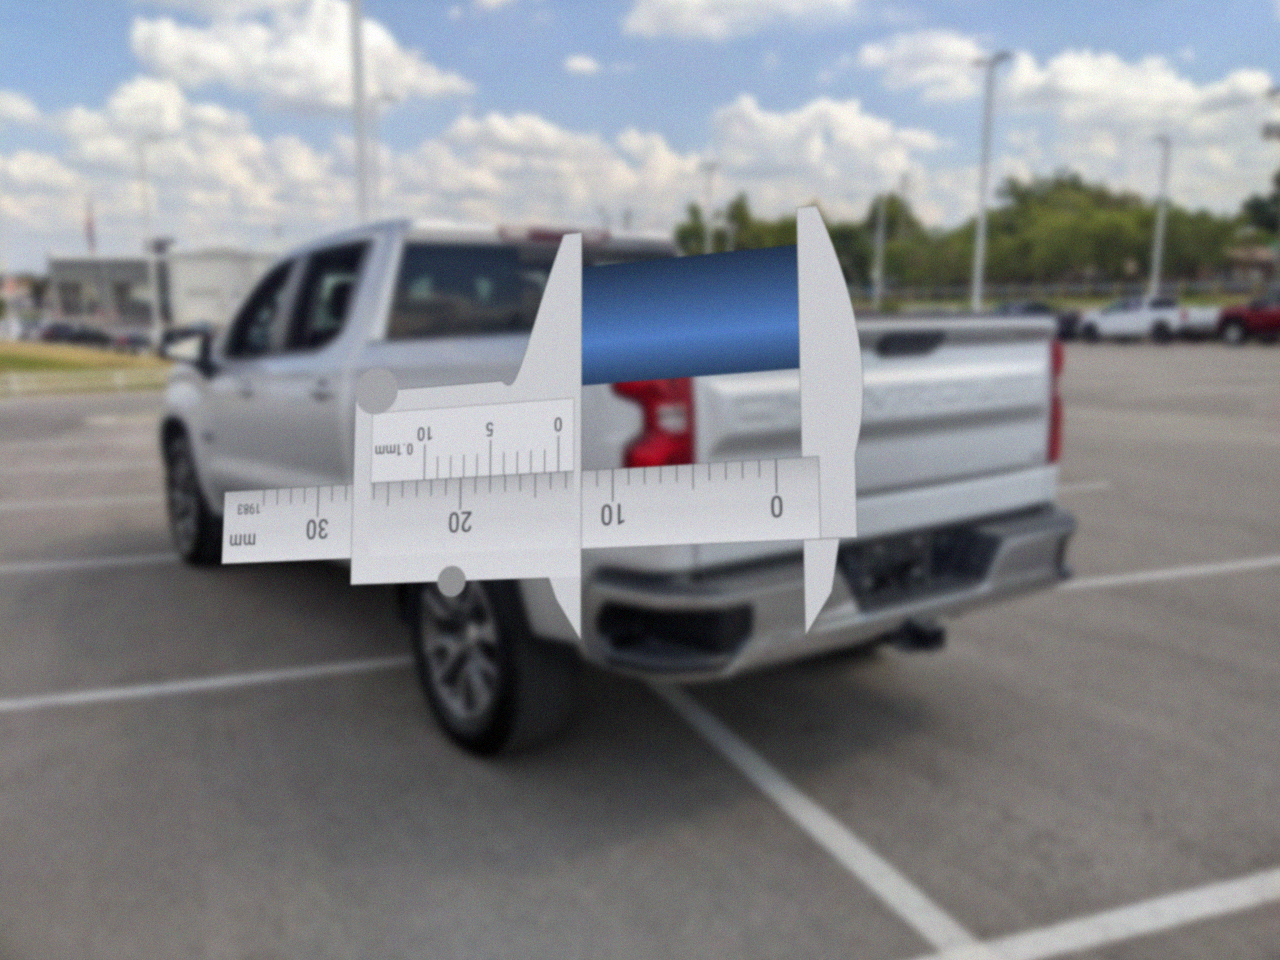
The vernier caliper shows 13.5mm
